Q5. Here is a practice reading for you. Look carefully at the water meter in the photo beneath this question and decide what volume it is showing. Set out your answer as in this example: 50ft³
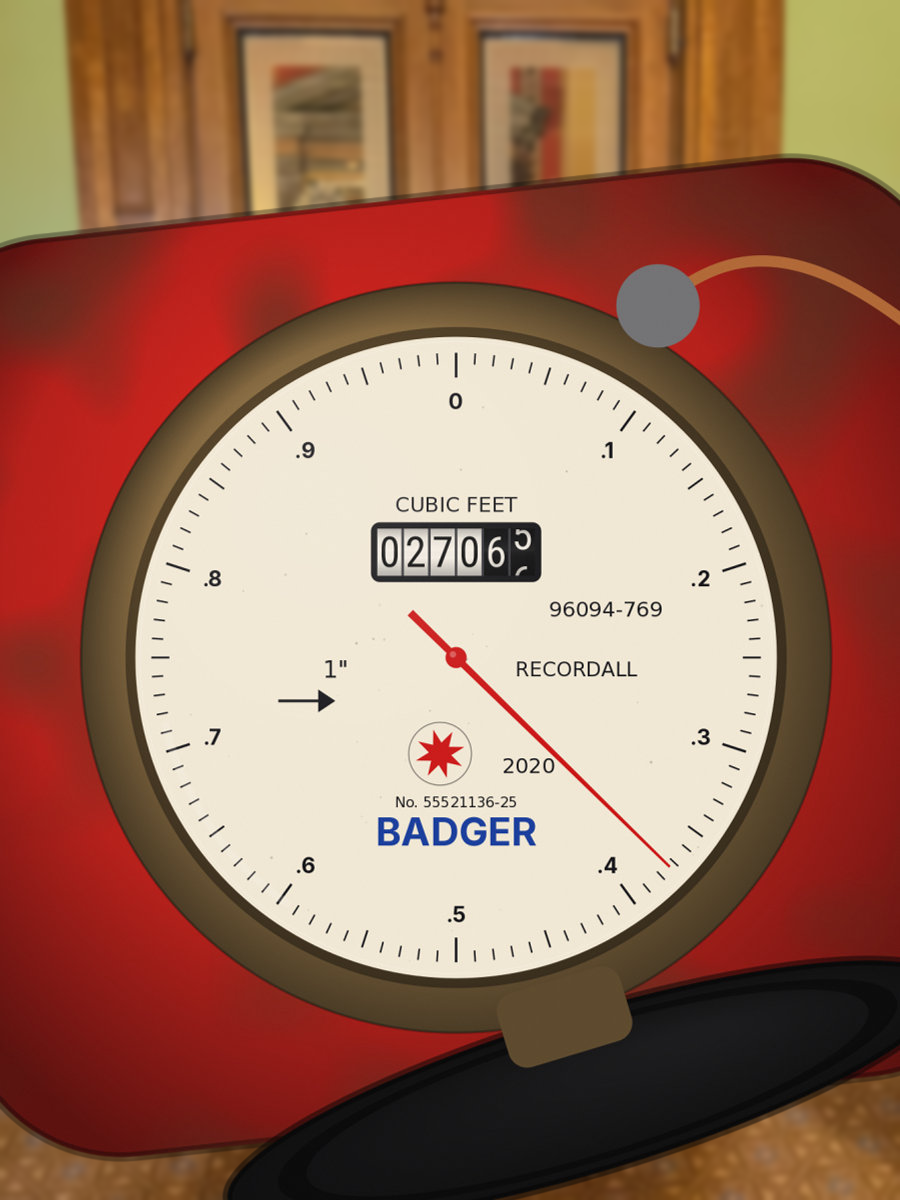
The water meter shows 27065.37ft³
